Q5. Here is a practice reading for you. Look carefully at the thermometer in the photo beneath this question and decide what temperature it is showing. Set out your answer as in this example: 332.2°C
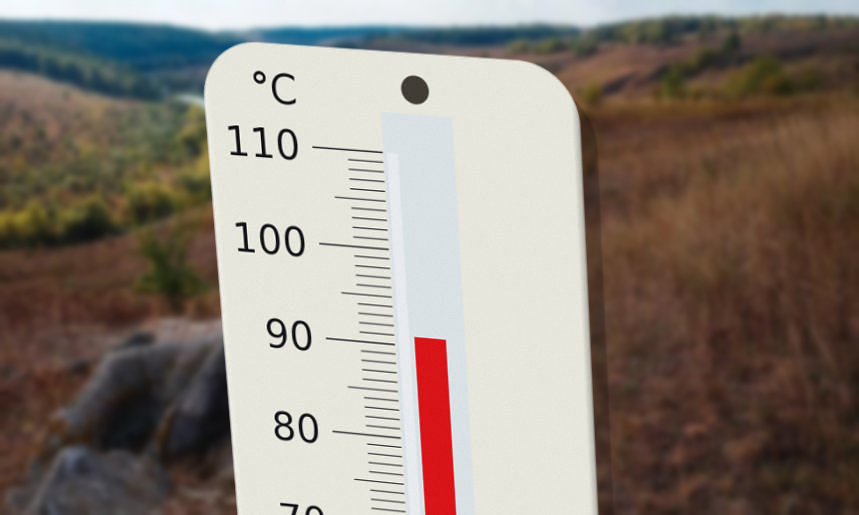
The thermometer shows 91°C
